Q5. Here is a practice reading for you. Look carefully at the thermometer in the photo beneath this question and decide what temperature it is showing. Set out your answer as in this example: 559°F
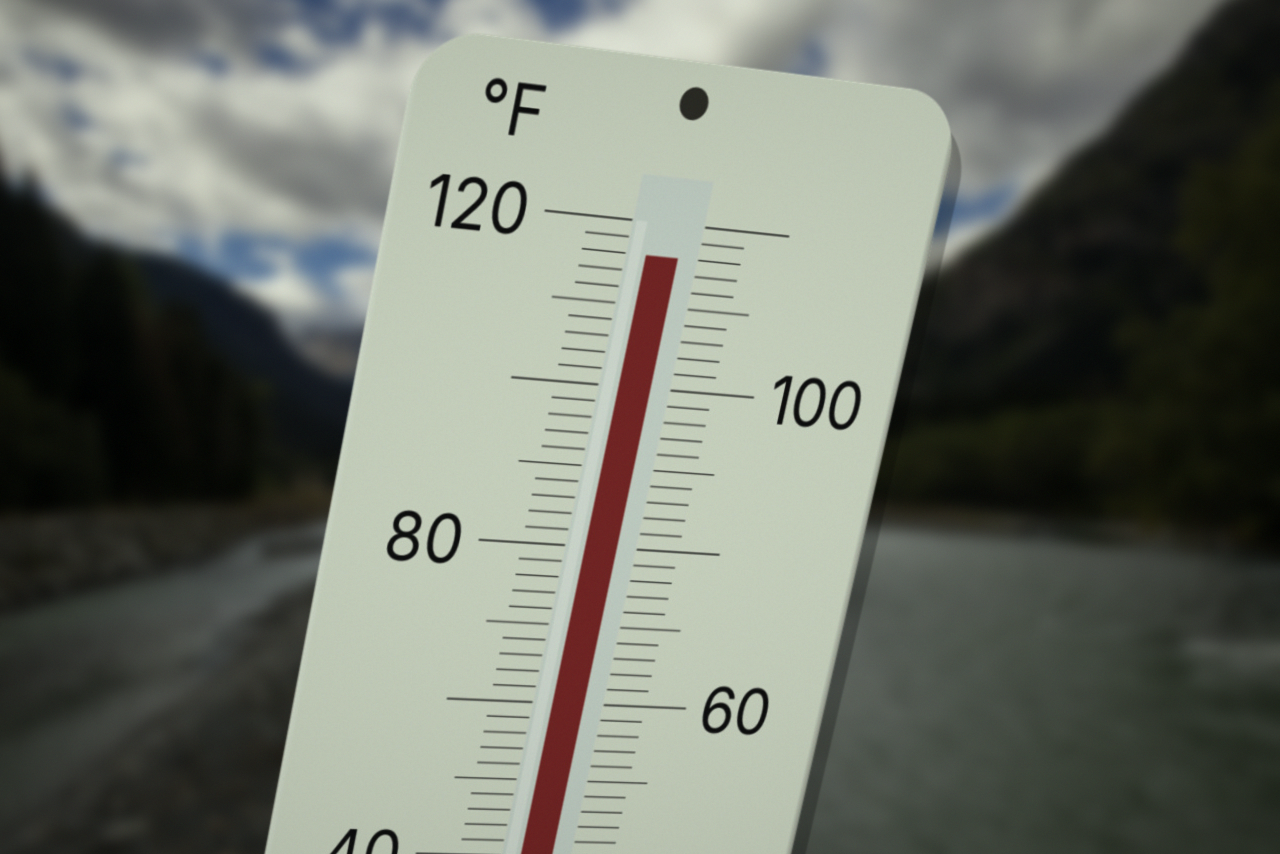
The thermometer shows 116°F
